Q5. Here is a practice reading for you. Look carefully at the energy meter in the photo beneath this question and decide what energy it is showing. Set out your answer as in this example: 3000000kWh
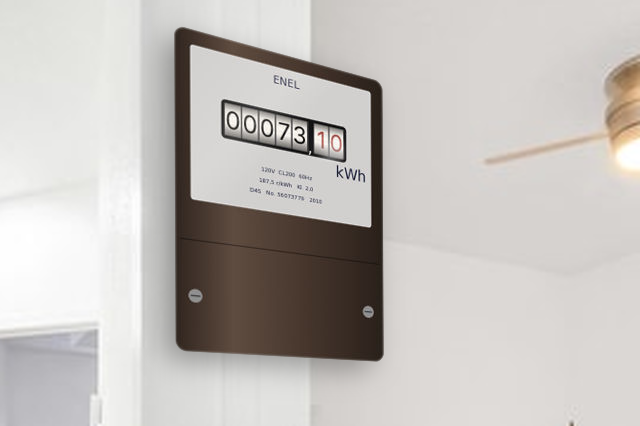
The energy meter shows 73.10kWh
